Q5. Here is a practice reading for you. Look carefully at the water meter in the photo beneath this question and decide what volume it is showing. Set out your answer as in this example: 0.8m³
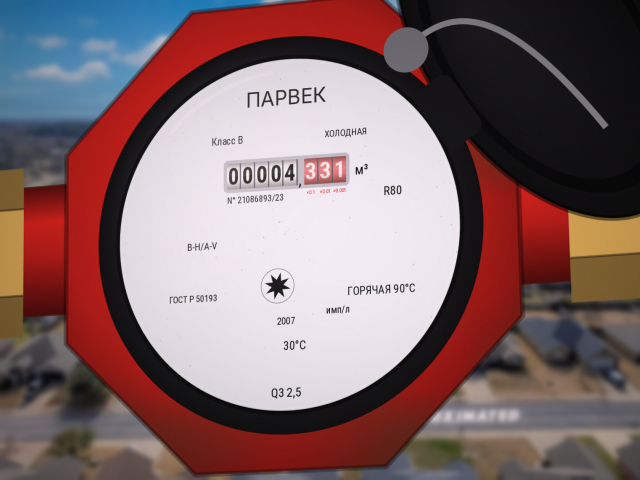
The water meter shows 4.331m³
